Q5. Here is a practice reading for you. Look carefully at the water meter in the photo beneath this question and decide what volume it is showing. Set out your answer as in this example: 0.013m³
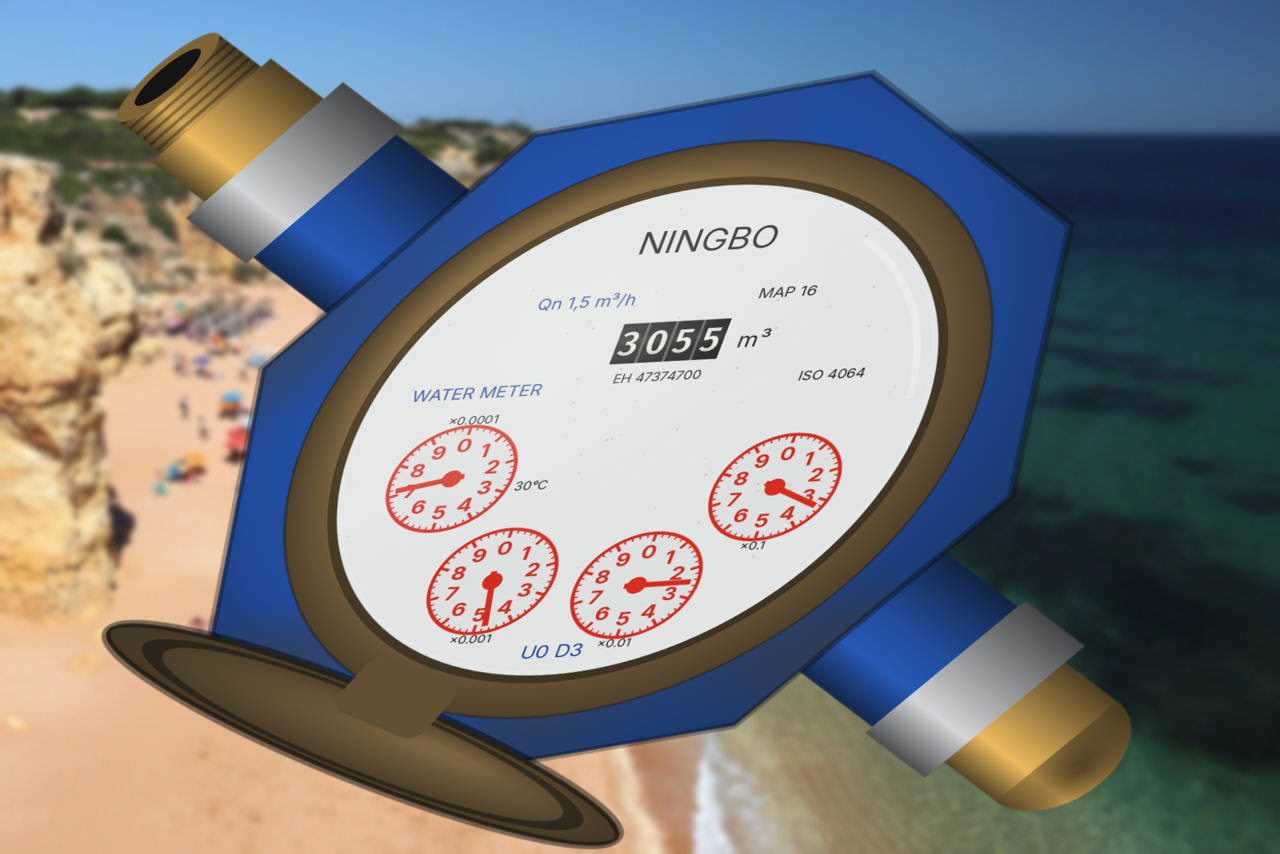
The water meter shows 3055.3247m³
